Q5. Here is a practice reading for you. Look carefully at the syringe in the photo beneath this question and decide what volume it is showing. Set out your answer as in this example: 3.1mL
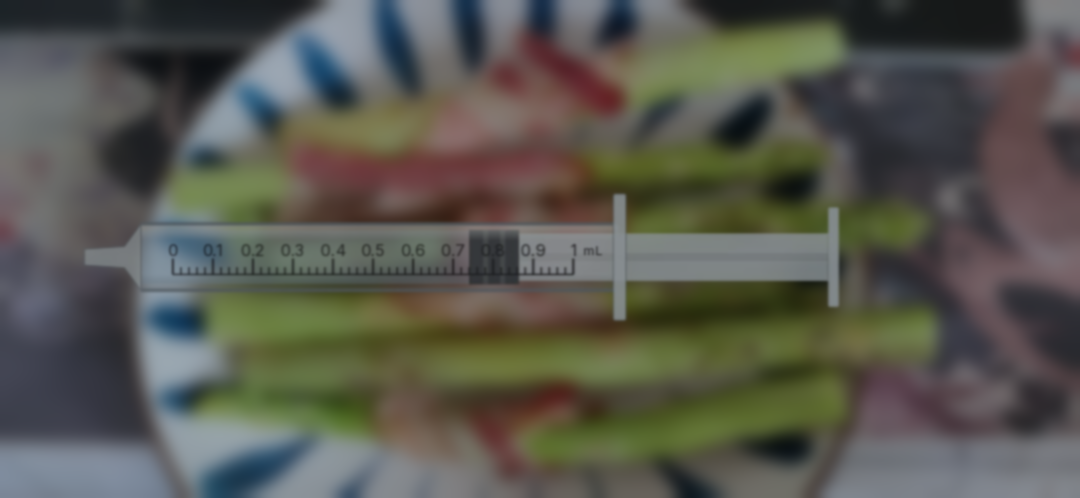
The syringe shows 0.74mL
